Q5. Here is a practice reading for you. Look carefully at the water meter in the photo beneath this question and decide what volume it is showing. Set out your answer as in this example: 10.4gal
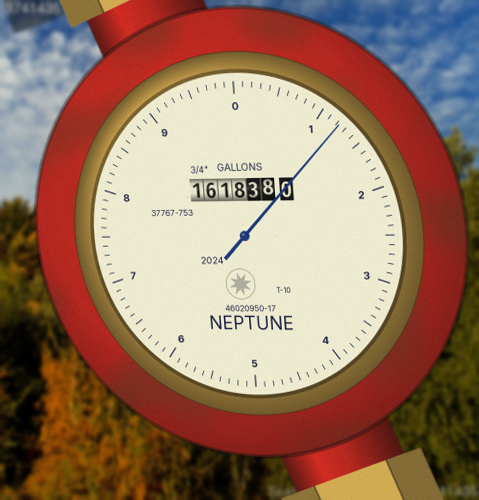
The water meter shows 1618381.2gal
